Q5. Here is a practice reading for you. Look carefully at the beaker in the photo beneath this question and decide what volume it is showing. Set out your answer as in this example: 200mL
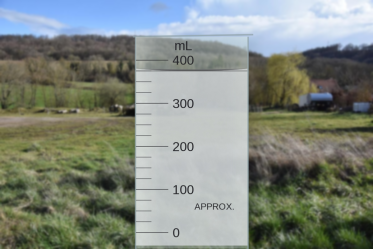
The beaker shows 375mL
